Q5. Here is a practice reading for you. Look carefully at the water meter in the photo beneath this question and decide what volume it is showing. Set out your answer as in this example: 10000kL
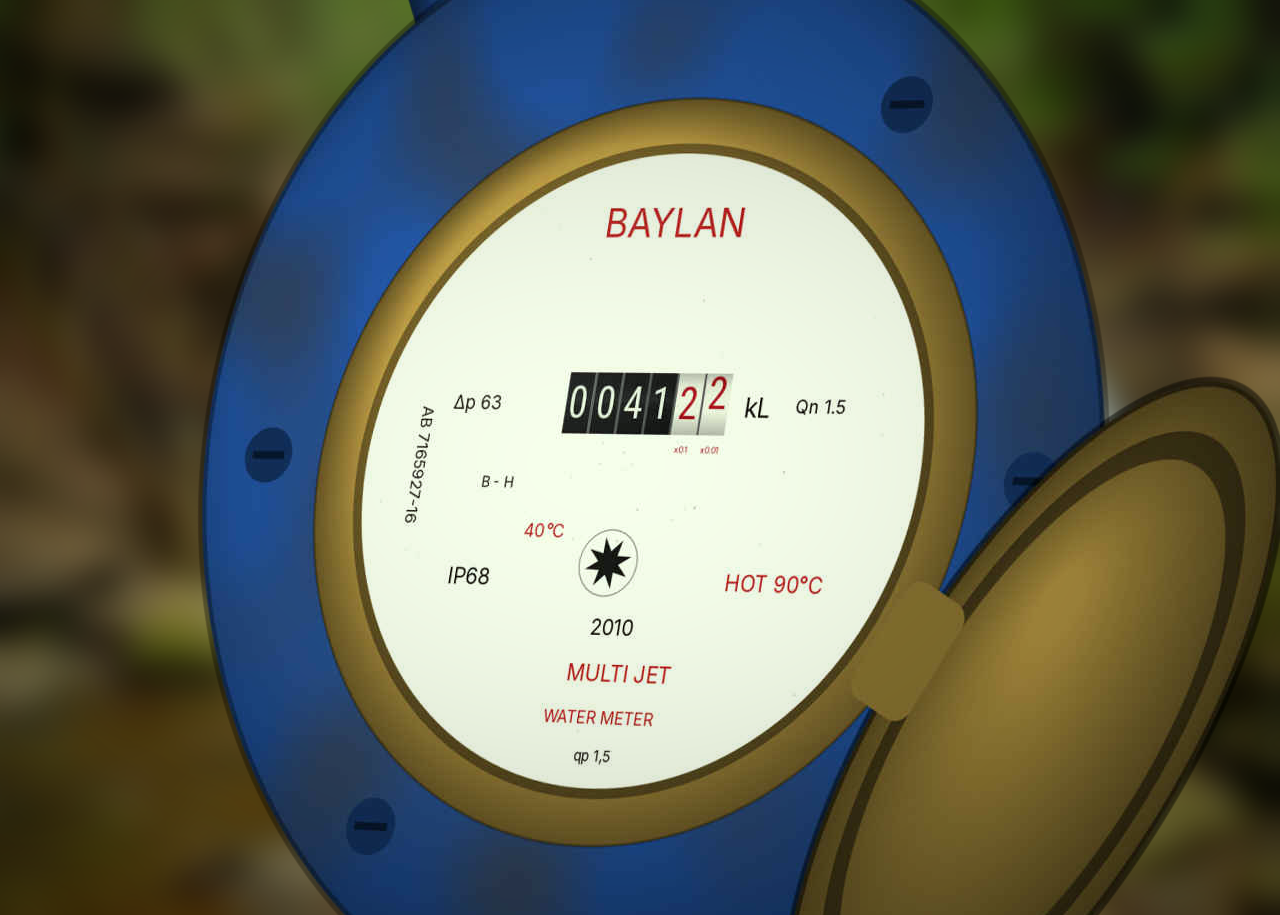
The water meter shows 41.22kL
